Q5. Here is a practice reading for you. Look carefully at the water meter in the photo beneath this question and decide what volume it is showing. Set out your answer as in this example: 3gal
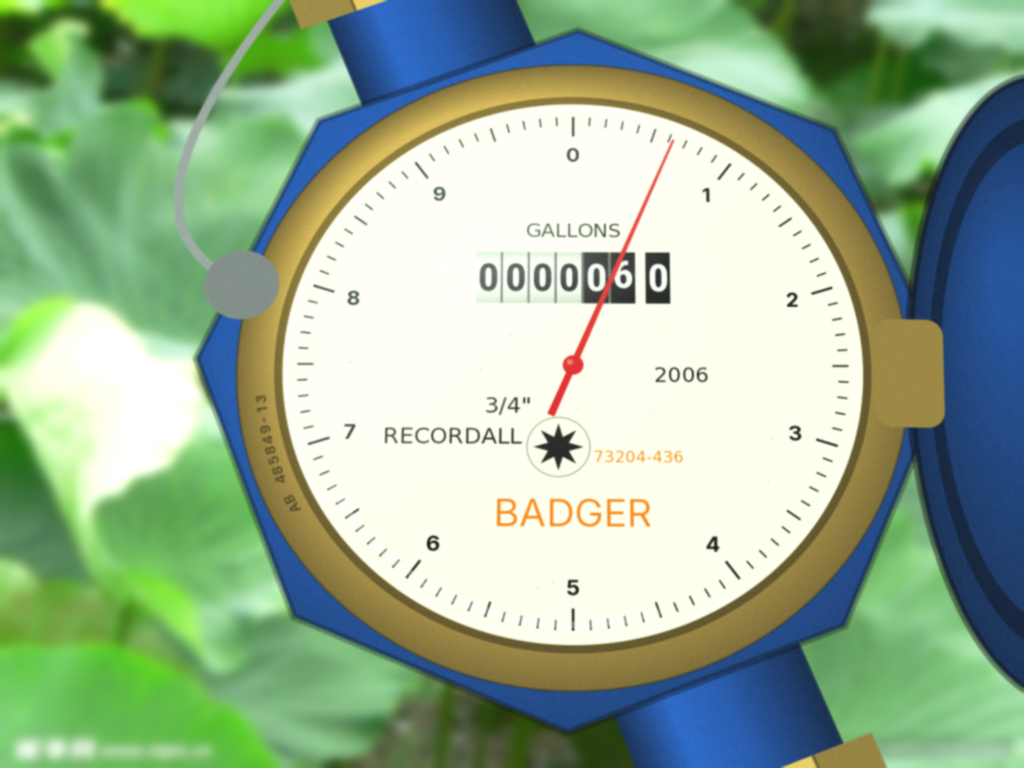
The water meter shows 60.6gal
